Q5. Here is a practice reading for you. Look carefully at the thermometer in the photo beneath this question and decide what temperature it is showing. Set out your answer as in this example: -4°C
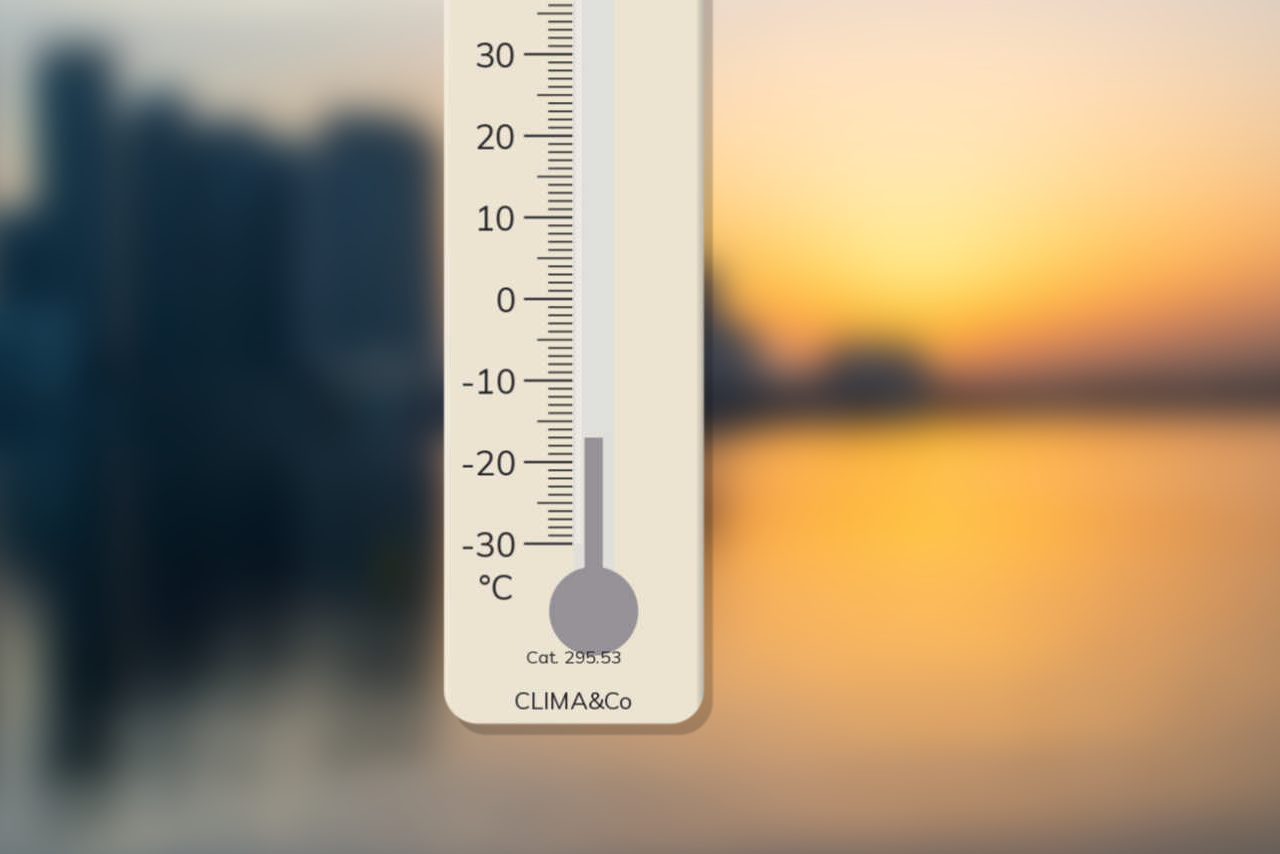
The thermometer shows -17°C
